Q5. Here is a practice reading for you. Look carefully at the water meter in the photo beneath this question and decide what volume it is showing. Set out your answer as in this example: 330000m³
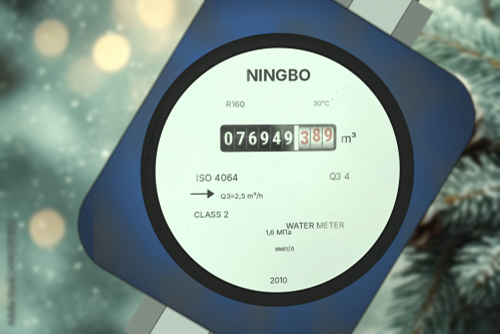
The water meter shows 76949.389m³
